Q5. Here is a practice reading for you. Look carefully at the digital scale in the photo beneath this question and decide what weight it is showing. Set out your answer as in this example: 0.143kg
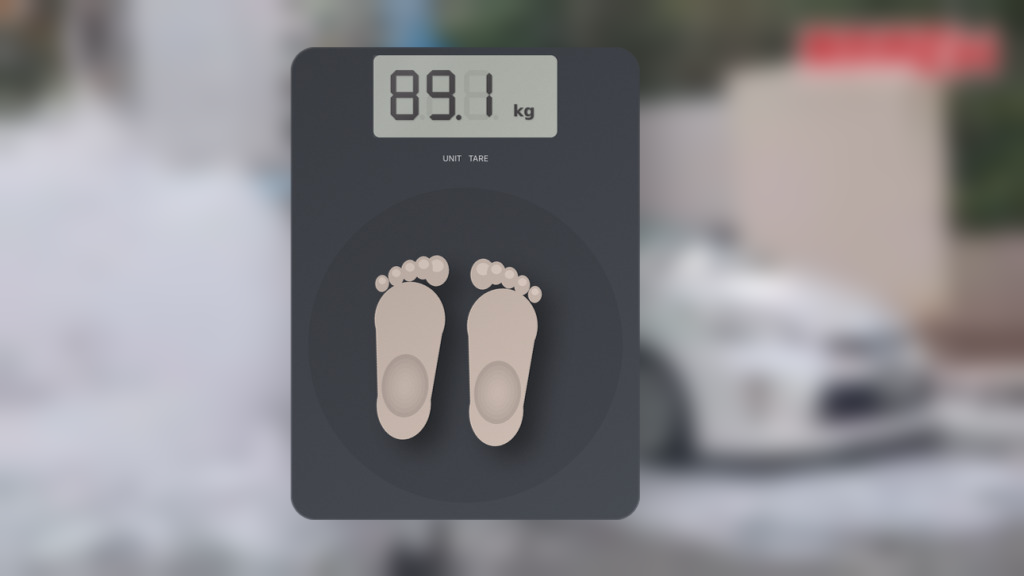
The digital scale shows 89.1kg
